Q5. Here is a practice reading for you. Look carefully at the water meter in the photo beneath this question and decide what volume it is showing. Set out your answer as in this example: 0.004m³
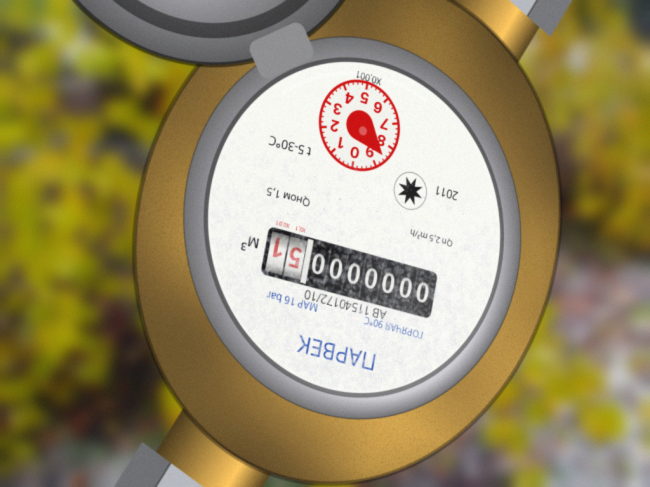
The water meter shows 0.508m³
